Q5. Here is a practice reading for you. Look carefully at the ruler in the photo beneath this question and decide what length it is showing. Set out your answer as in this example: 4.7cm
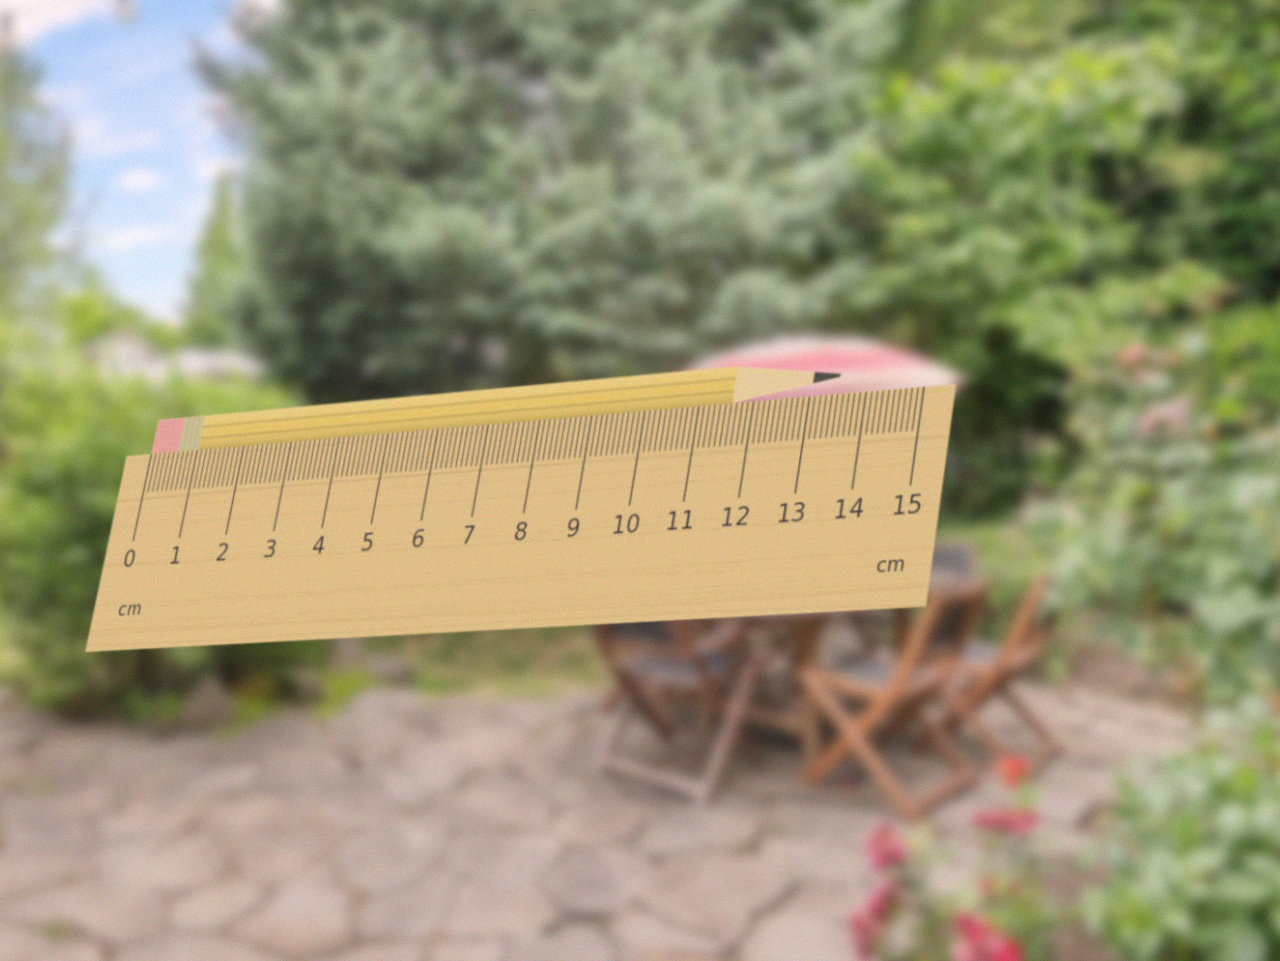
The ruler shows 13.5cm
